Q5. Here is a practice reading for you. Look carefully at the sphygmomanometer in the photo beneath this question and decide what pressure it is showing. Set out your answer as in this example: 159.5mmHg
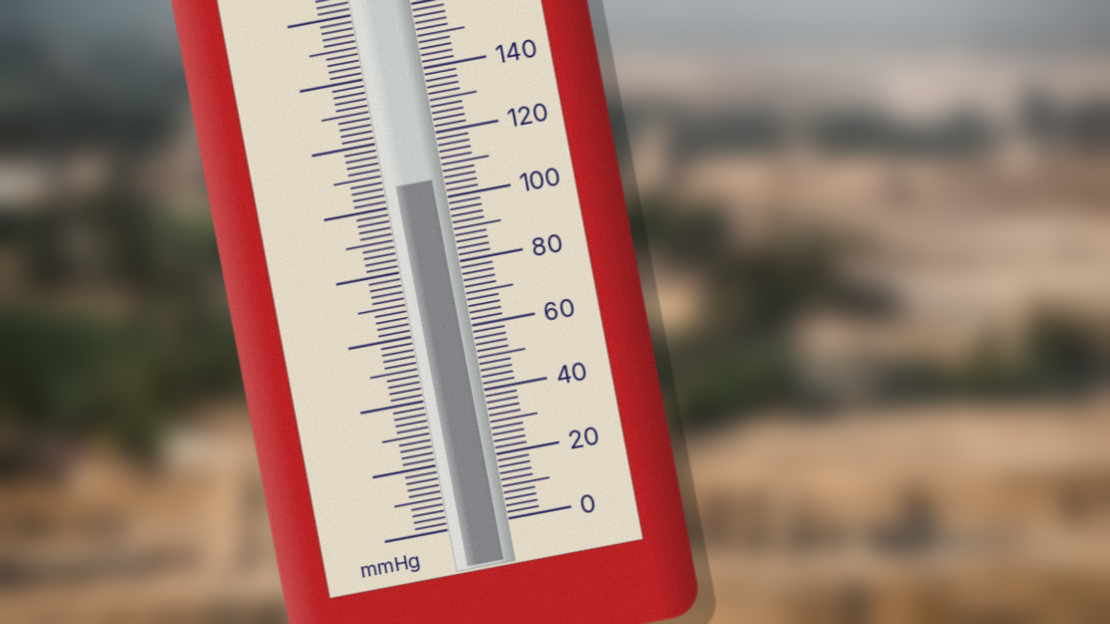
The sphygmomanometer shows 106mmHg
